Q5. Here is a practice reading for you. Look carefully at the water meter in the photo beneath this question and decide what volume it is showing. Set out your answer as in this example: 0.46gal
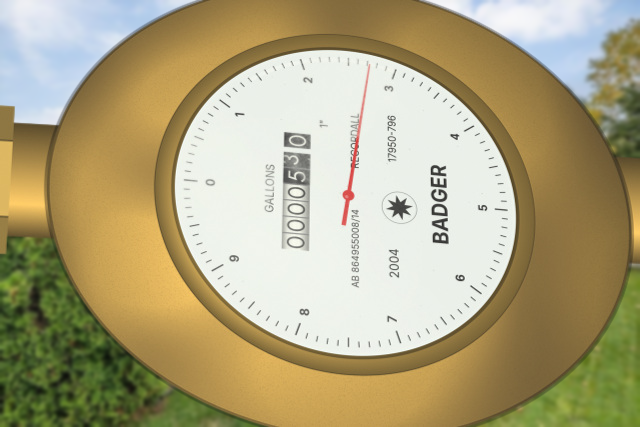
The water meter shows 532.7gal
